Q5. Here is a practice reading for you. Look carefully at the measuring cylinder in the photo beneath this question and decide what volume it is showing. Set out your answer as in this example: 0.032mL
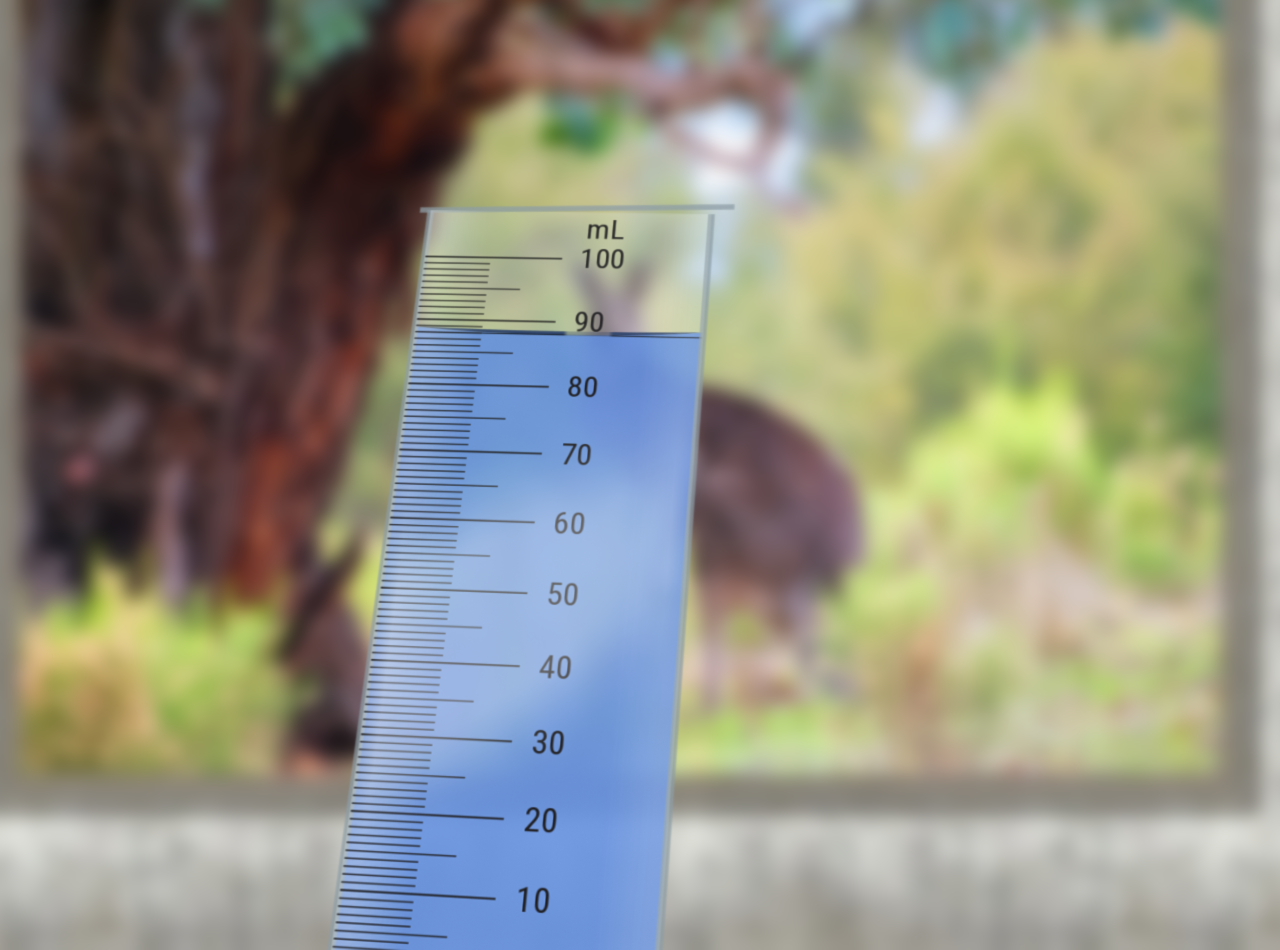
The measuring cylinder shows 88mL
